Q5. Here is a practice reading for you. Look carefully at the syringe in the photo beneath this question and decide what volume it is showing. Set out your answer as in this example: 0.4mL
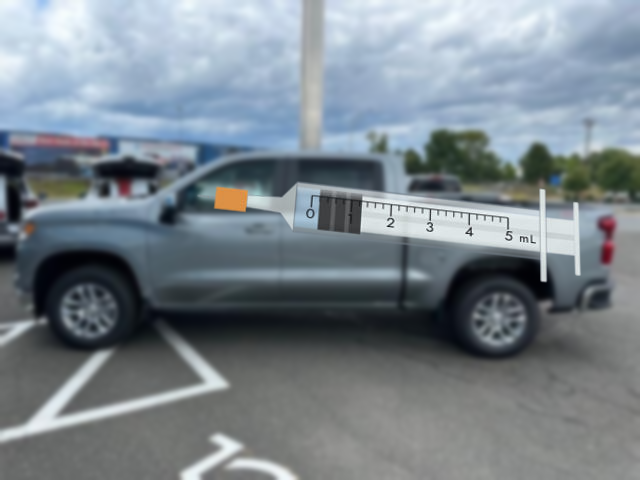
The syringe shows 0.2mL
